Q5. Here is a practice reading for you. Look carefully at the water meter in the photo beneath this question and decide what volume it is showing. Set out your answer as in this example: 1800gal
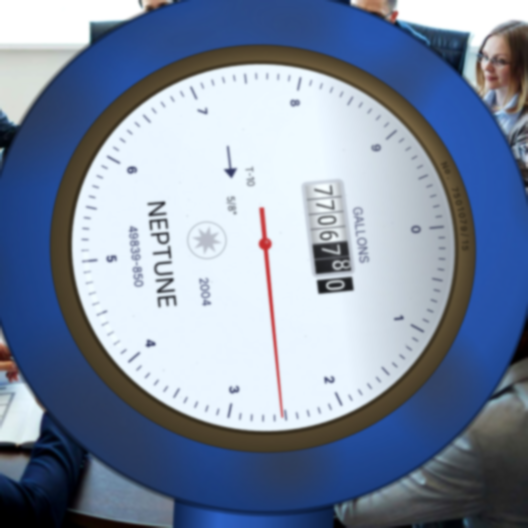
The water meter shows 7706782.5gal
